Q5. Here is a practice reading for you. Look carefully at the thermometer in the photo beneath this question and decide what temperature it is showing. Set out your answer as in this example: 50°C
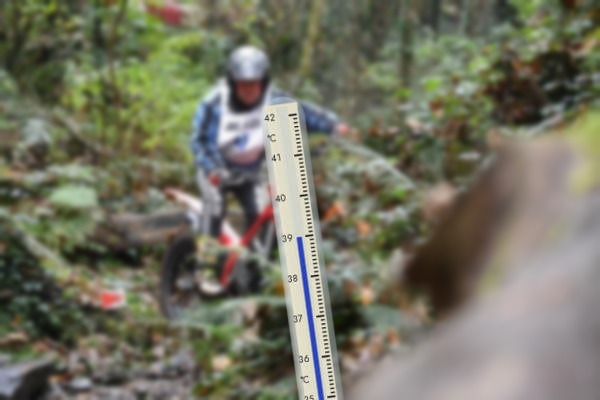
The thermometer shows 39°C
